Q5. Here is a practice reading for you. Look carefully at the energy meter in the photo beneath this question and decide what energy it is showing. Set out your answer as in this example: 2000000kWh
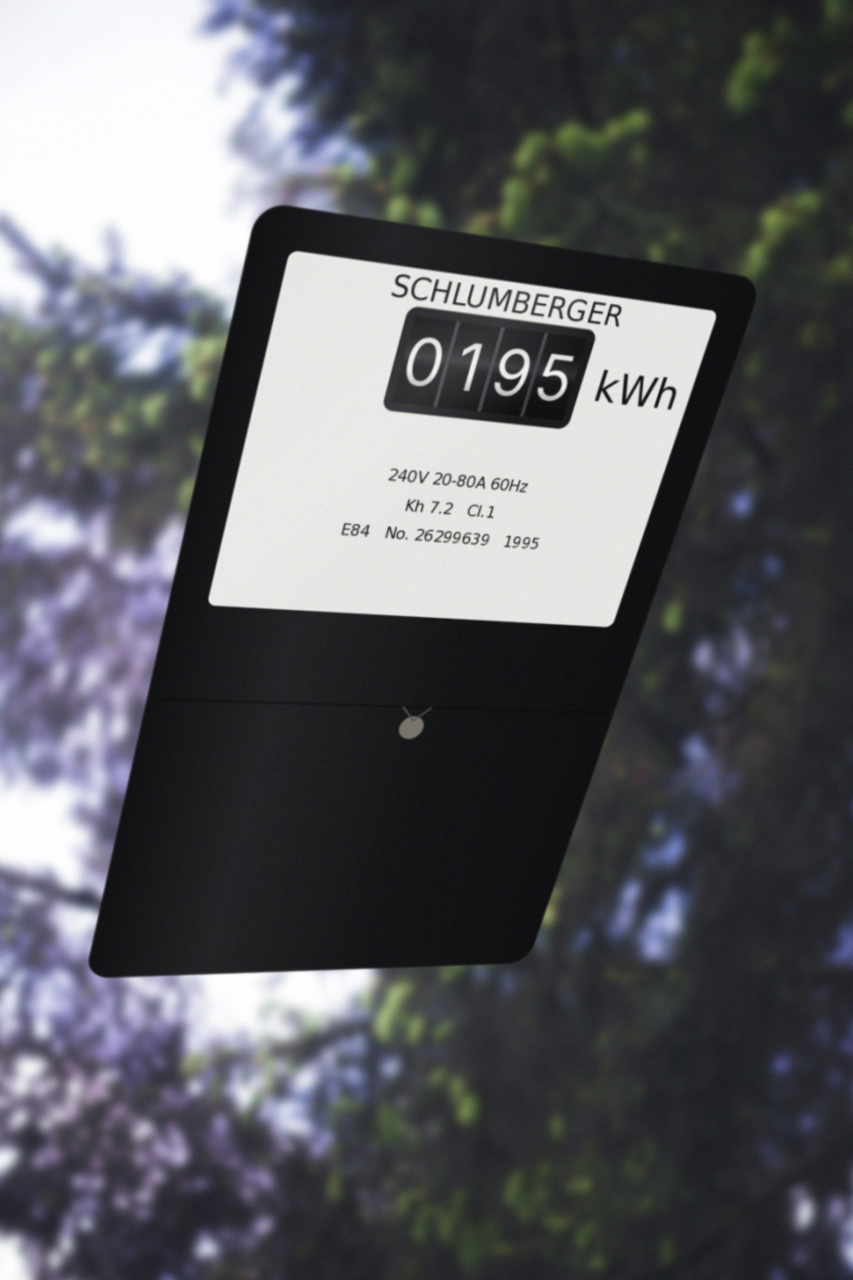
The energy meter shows 195kWh
